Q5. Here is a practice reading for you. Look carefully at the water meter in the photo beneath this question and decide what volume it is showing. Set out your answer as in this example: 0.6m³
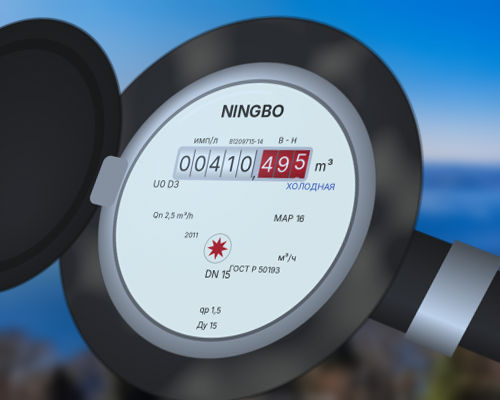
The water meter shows 410.495m³
